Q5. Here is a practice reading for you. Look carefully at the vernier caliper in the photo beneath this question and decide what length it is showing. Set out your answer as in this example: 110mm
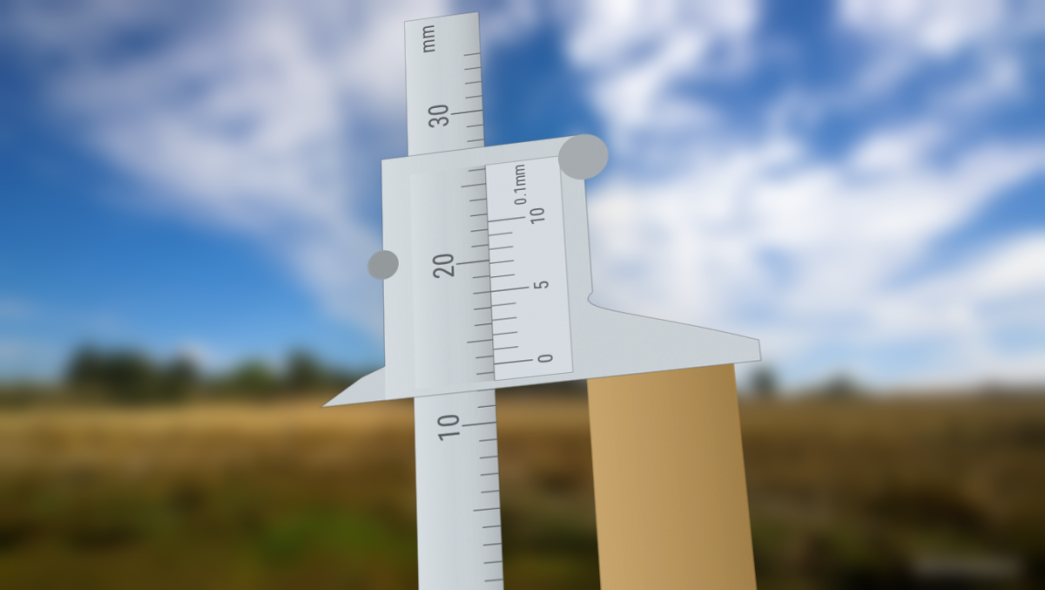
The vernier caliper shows 13.5mm
